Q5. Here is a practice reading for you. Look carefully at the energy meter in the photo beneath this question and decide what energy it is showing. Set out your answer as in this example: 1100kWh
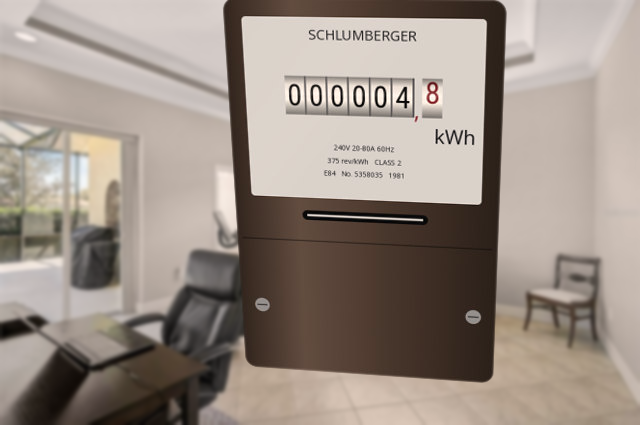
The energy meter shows 4.8kWh
